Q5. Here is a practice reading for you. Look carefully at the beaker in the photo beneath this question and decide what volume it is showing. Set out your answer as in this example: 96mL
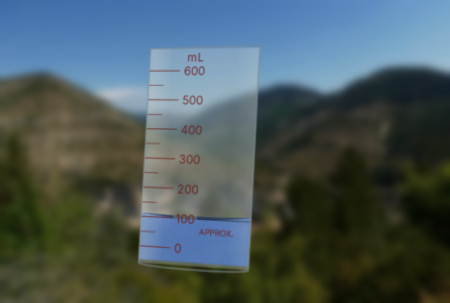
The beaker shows 100mL
